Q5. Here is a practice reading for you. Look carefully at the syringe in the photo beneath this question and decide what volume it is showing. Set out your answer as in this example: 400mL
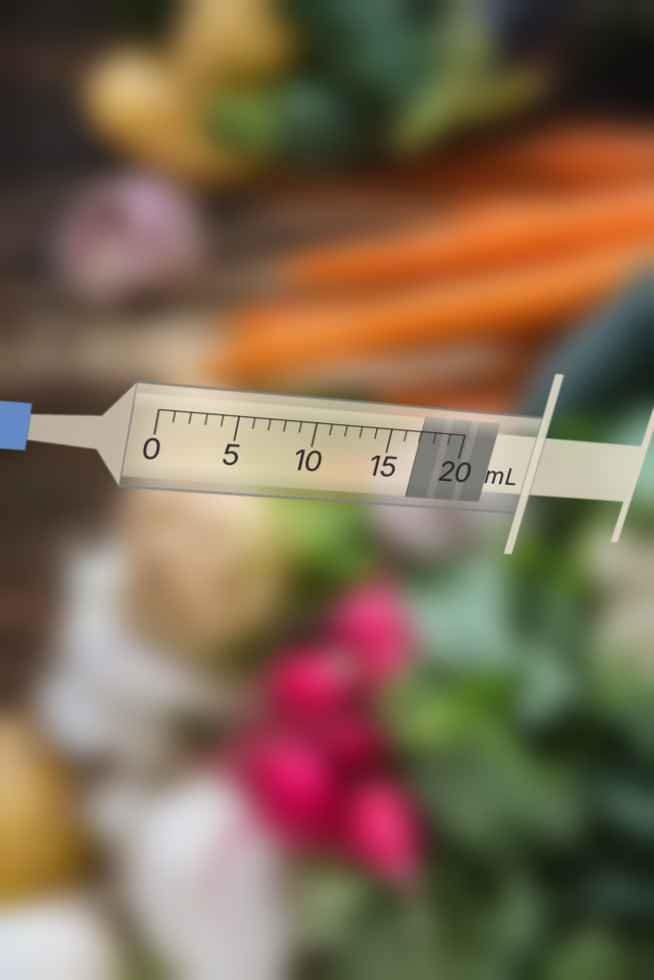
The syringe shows 17mL
